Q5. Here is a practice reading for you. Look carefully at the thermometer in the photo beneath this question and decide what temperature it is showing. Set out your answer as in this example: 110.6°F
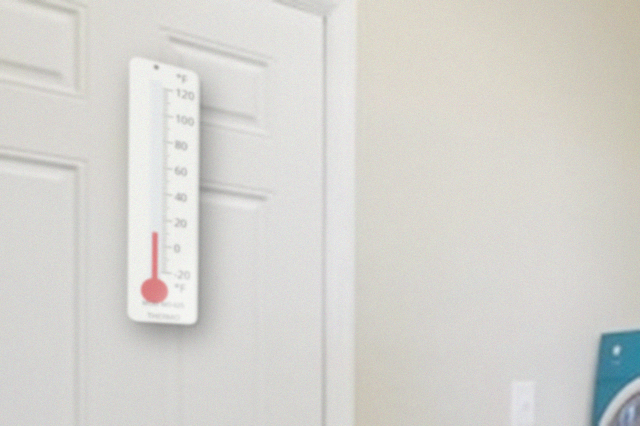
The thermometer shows 10°F
